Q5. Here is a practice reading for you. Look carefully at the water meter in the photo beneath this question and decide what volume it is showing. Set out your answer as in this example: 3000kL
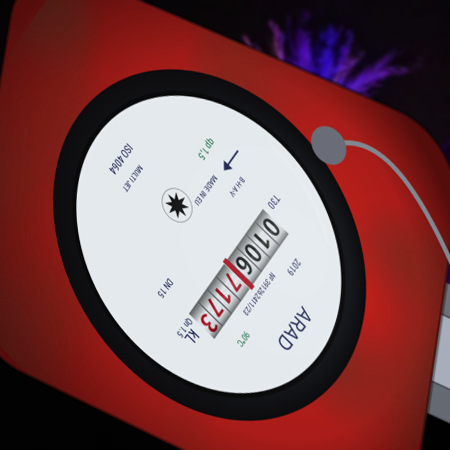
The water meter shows 106.7173kL
